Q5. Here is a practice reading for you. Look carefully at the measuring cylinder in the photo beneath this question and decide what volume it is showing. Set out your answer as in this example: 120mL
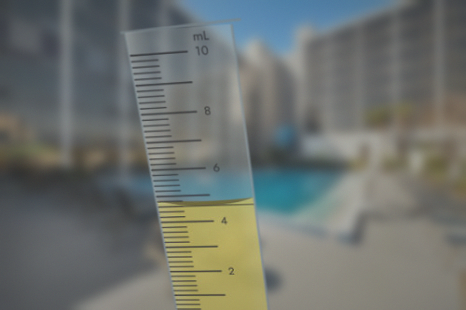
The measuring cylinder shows 4.6mL
